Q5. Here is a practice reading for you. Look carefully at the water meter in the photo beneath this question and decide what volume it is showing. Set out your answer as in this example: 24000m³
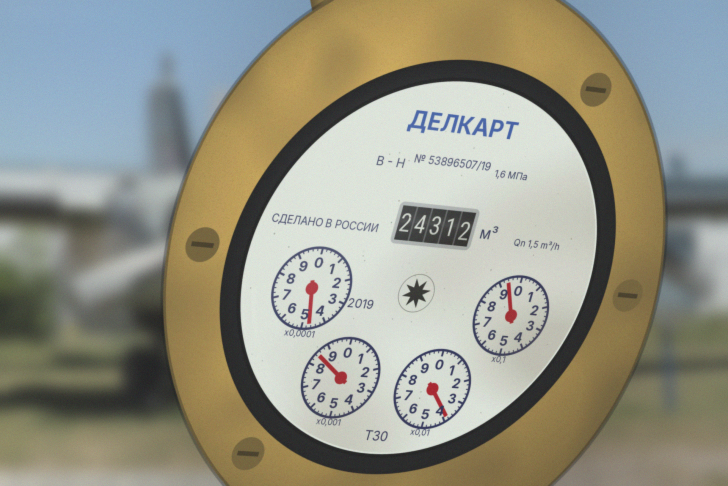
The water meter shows 24311.9384m³
